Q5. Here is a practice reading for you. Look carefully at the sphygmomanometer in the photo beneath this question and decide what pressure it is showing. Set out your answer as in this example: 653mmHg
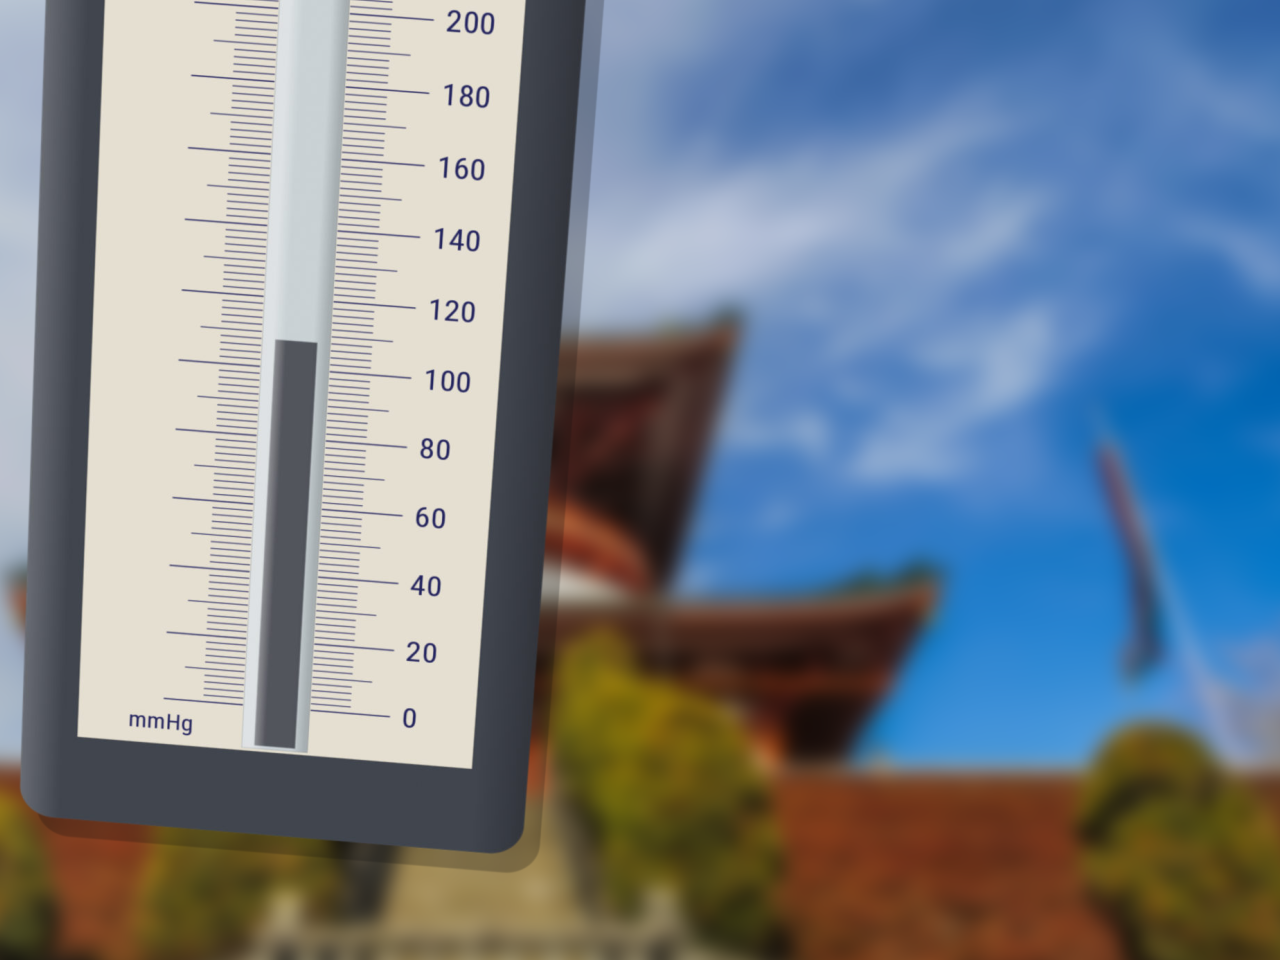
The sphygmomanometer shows 108mmHg
